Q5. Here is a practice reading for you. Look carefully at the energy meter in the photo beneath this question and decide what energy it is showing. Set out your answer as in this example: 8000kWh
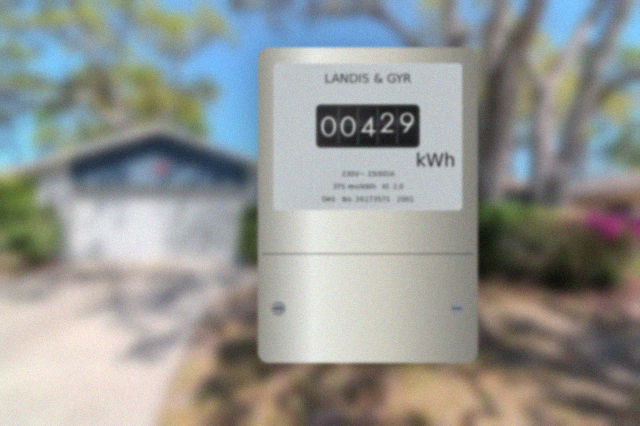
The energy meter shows 429kWh
